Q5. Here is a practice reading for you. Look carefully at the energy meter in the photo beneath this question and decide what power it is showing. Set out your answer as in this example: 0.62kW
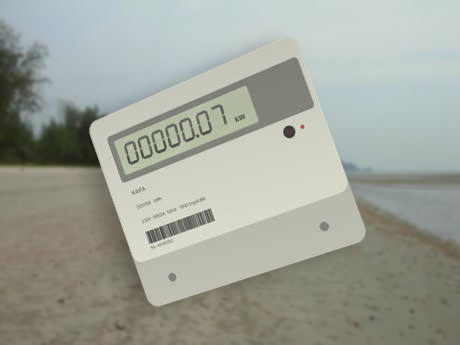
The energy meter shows 0.07kW
